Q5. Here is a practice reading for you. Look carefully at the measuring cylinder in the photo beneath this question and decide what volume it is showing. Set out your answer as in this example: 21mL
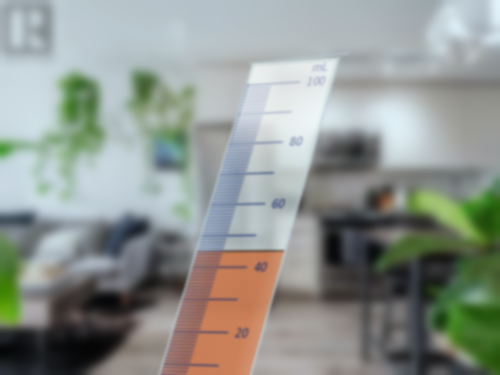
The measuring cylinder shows 45mL
